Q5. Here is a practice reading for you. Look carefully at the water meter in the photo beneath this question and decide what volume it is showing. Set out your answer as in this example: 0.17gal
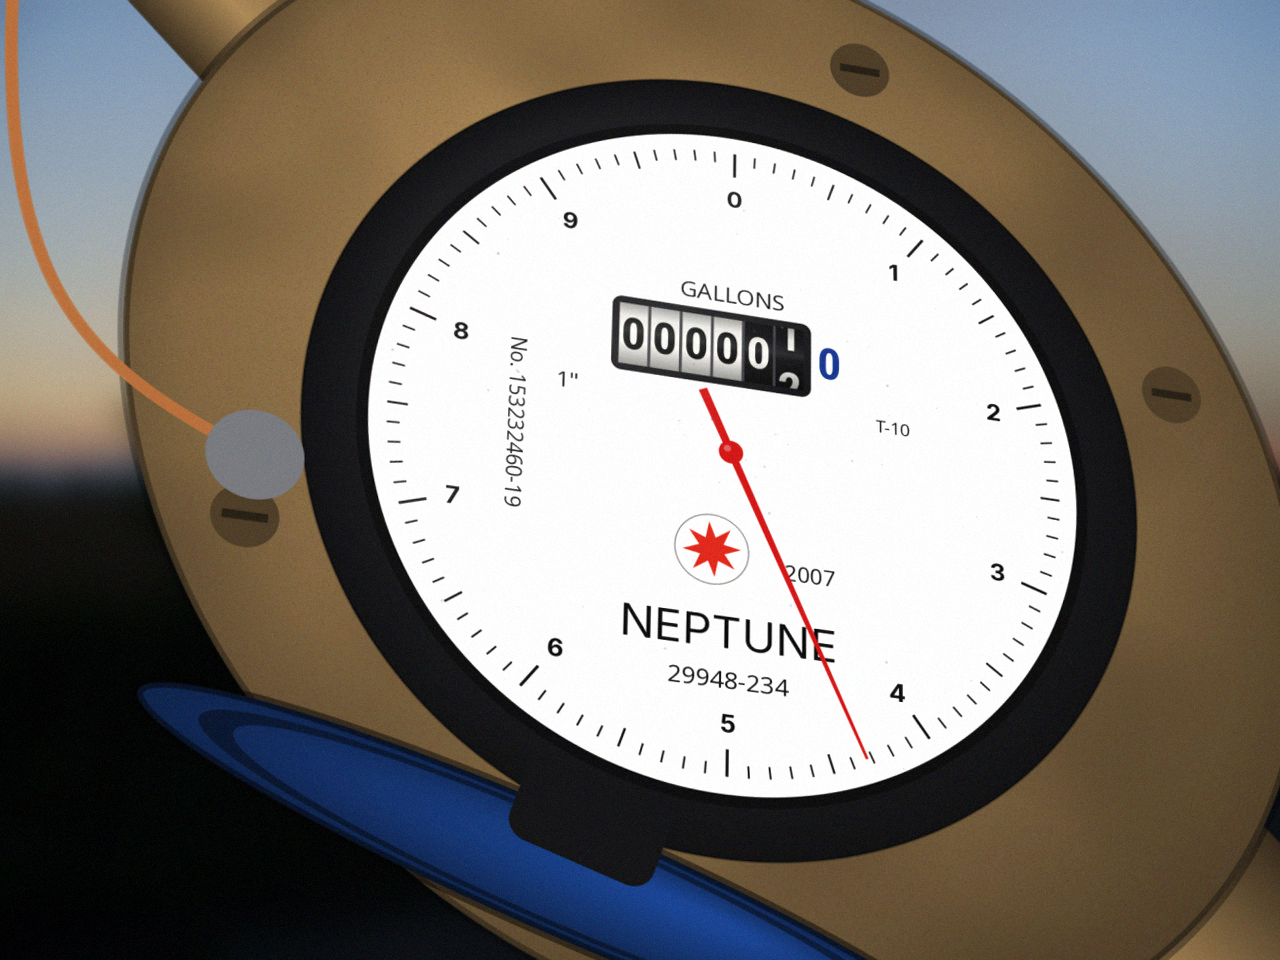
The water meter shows 14.3gal
